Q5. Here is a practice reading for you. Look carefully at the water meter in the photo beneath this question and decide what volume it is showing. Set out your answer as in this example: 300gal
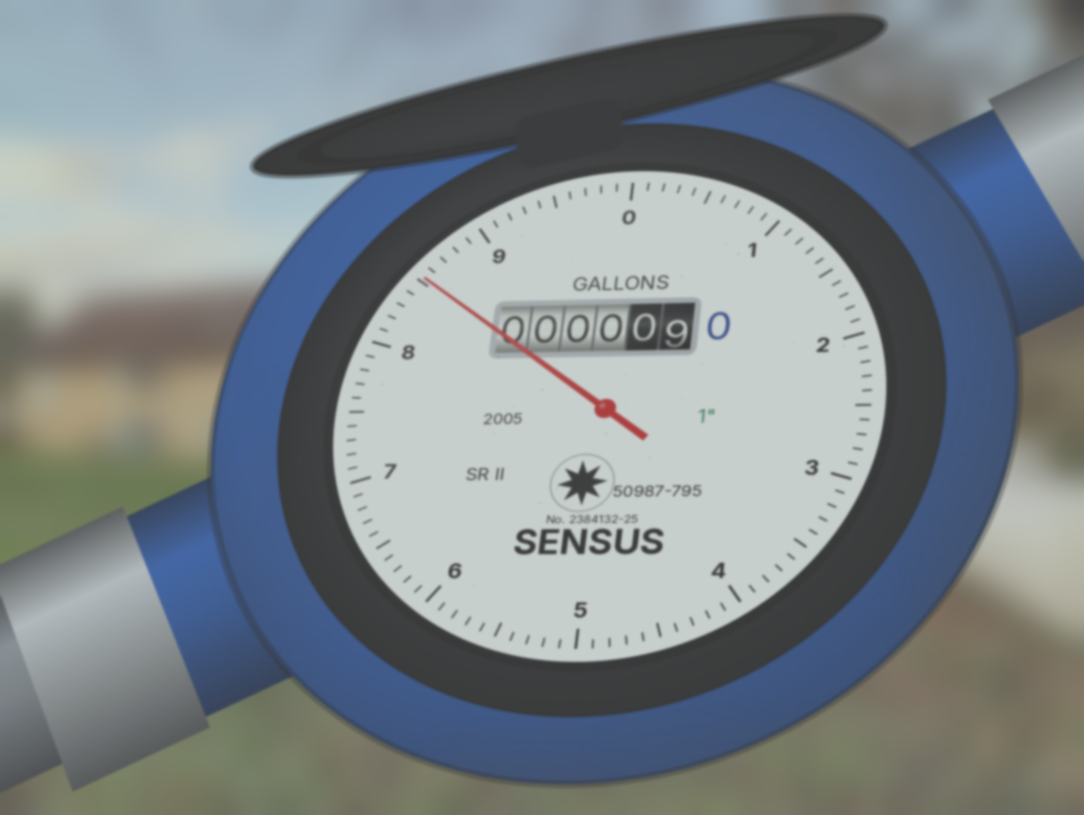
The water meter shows 88.5gal
